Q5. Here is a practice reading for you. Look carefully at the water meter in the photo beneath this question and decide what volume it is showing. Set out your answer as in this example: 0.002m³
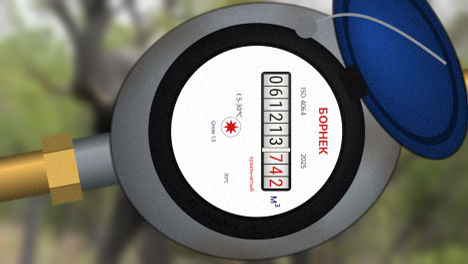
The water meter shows 61213.742m³
